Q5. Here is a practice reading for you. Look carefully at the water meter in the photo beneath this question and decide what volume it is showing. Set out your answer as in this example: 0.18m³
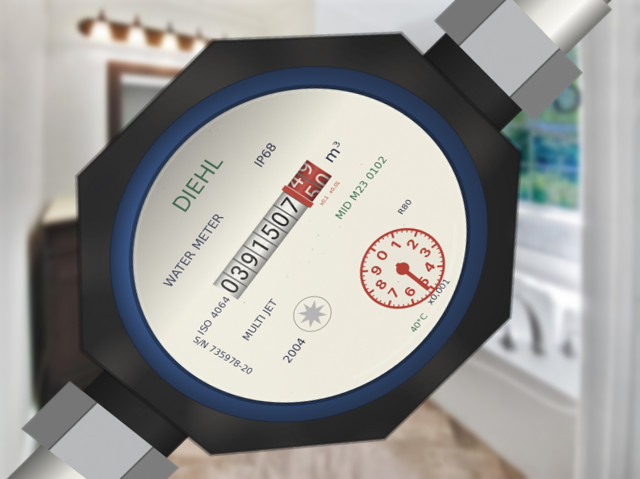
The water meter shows 391507.495m³
